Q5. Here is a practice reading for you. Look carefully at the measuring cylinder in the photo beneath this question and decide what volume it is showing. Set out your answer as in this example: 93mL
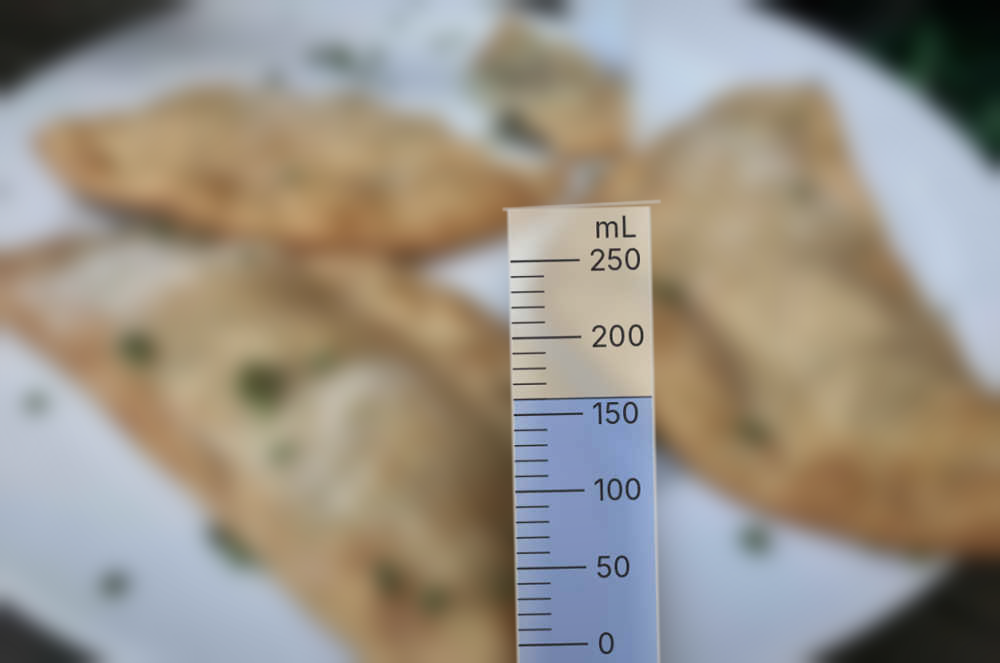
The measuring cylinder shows 160mL
